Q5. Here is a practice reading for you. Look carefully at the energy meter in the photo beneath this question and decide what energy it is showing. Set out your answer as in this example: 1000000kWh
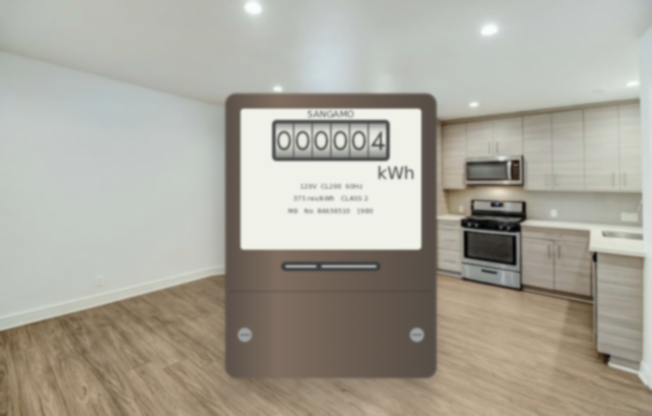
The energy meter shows 4kWh
